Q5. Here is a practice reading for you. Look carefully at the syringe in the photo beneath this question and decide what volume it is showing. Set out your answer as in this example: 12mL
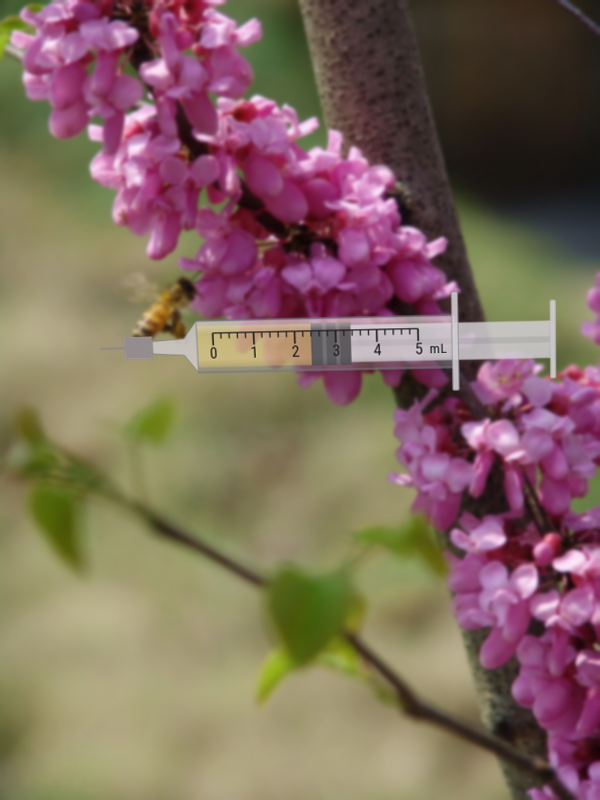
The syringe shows 2.4mL
